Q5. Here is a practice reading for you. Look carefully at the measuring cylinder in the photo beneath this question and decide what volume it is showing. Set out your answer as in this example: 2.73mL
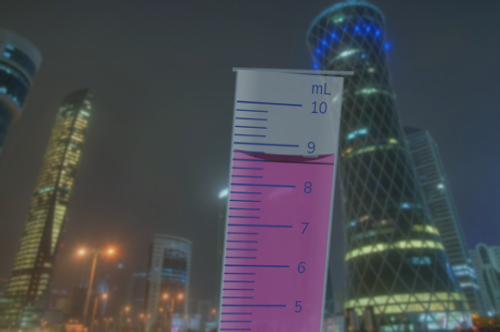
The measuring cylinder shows 8.6mL
